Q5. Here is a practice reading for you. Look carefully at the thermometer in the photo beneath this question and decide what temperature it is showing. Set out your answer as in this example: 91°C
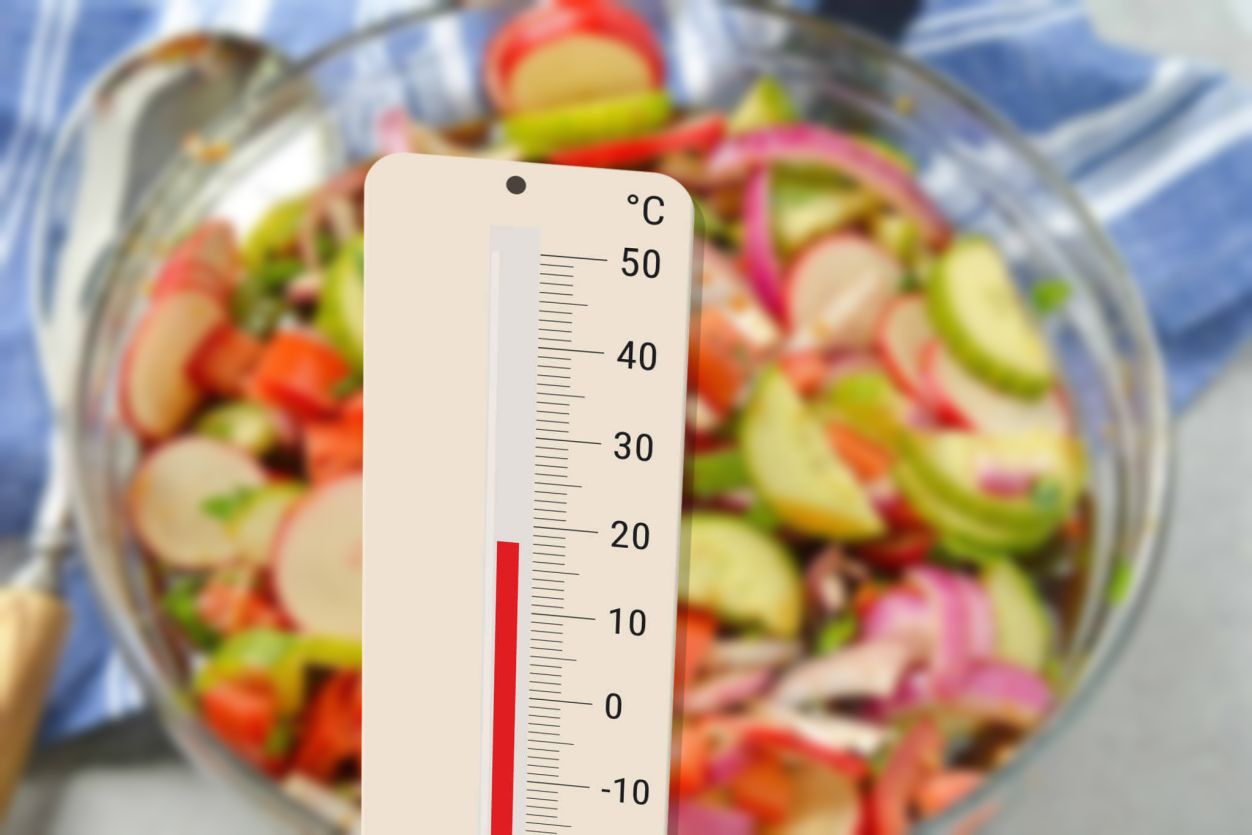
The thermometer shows 18°C
